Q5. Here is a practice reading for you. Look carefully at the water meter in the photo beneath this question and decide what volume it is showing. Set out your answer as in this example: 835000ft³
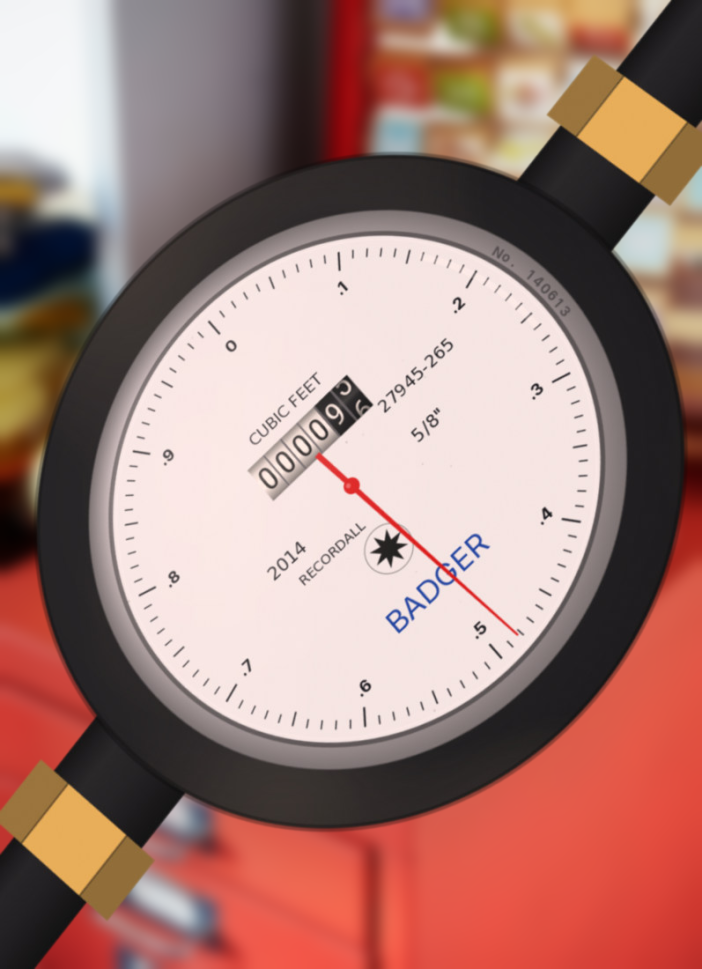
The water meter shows 95.48ft³
